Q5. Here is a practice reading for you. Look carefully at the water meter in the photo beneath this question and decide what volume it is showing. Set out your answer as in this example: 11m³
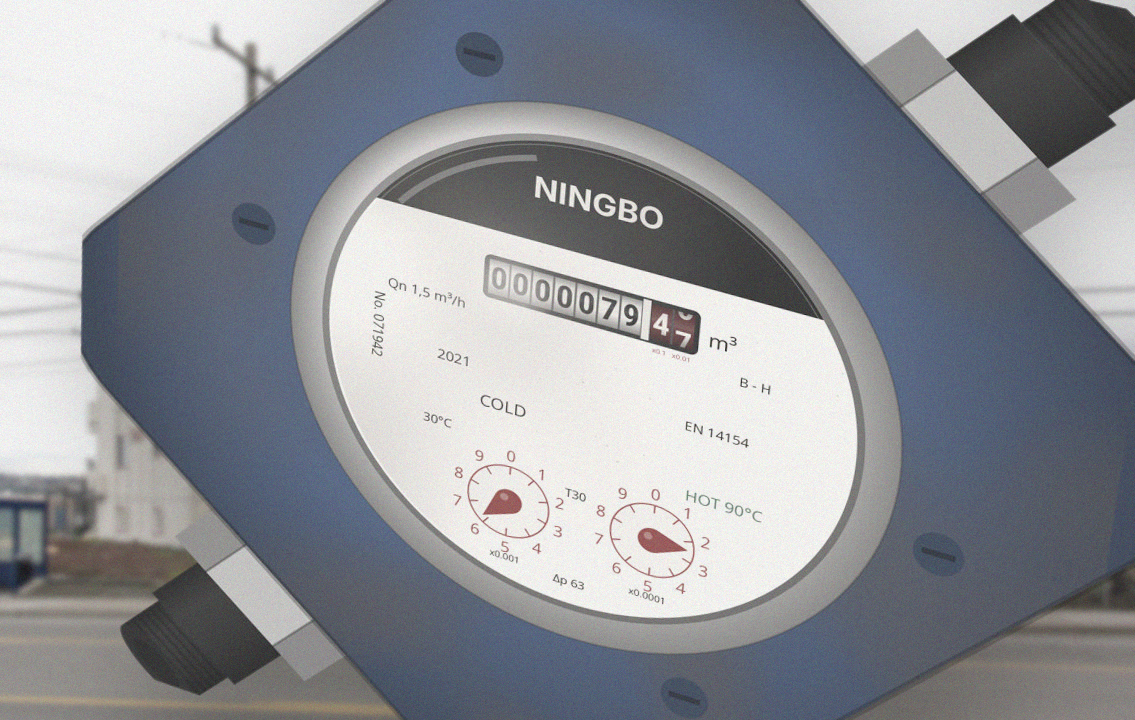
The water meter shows 79.4662m³
